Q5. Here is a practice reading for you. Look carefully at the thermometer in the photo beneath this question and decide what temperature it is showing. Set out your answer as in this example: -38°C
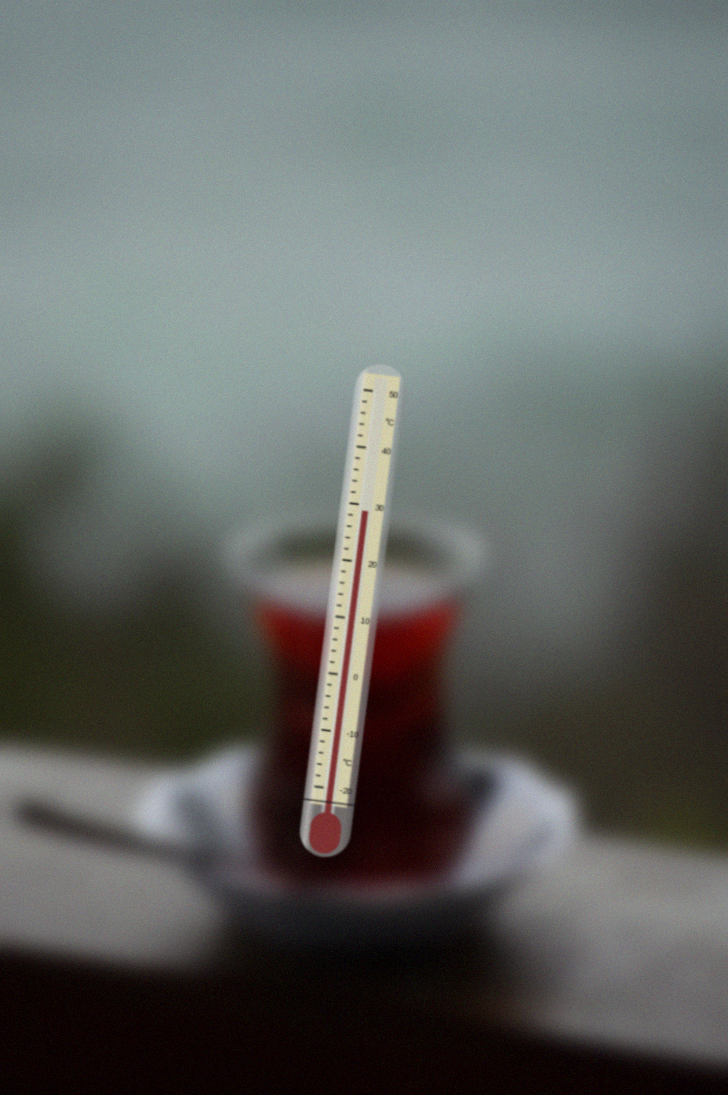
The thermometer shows 29°C
